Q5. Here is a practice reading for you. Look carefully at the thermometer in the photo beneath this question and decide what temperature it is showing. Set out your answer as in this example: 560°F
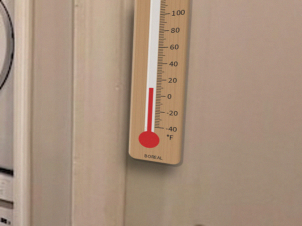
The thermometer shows 10°F
